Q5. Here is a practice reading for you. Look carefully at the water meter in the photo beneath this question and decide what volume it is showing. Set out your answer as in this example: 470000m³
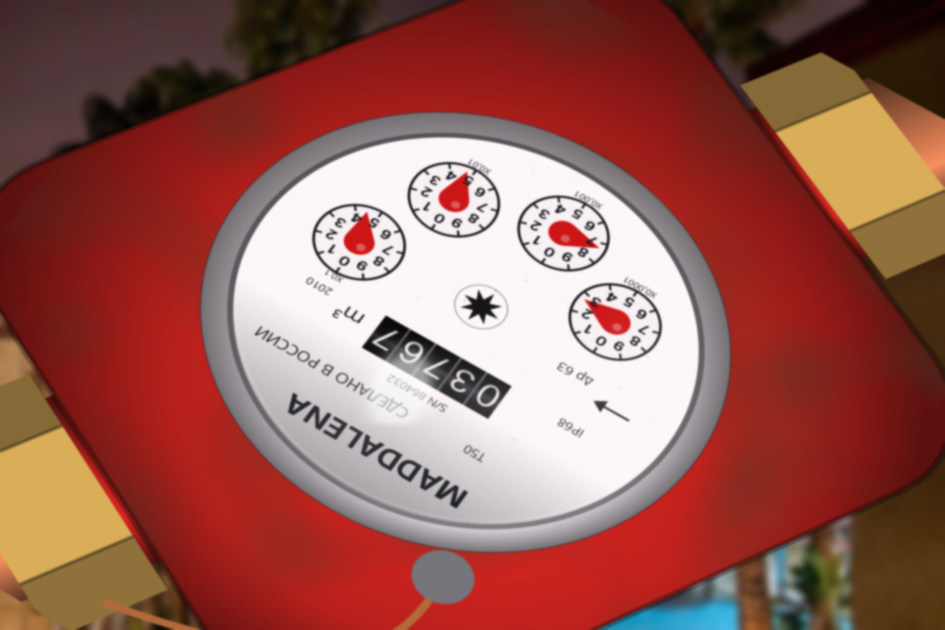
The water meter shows 3767.4472m³
